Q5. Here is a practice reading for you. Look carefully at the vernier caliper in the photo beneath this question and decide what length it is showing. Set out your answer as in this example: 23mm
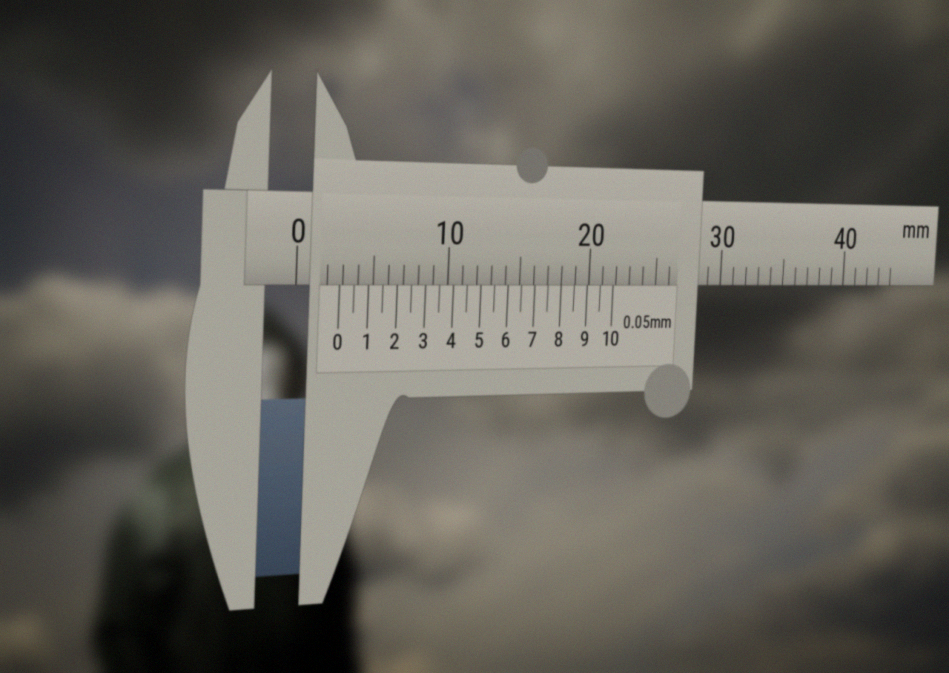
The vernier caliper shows 2.8mm
